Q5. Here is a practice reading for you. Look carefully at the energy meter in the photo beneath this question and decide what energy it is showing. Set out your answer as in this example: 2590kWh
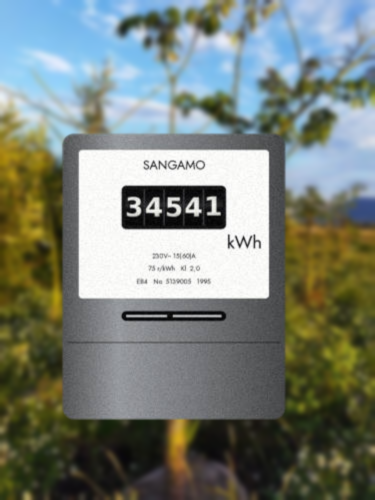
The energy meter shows 34541kWh
